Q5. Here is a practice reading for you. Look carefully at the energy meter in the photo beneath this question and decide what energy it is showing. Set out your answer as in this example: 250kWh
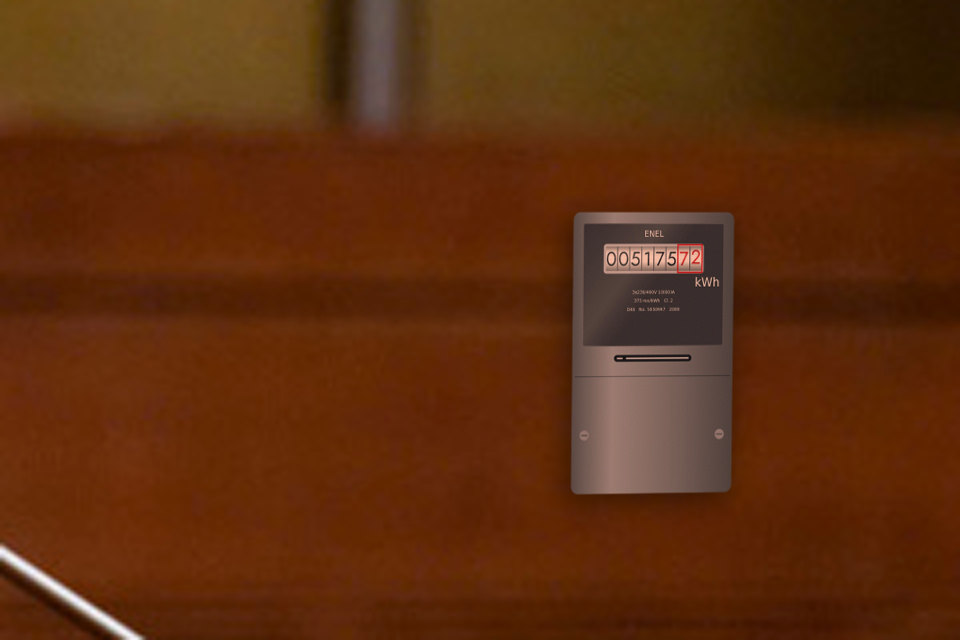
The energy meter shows 5175.72kWh
